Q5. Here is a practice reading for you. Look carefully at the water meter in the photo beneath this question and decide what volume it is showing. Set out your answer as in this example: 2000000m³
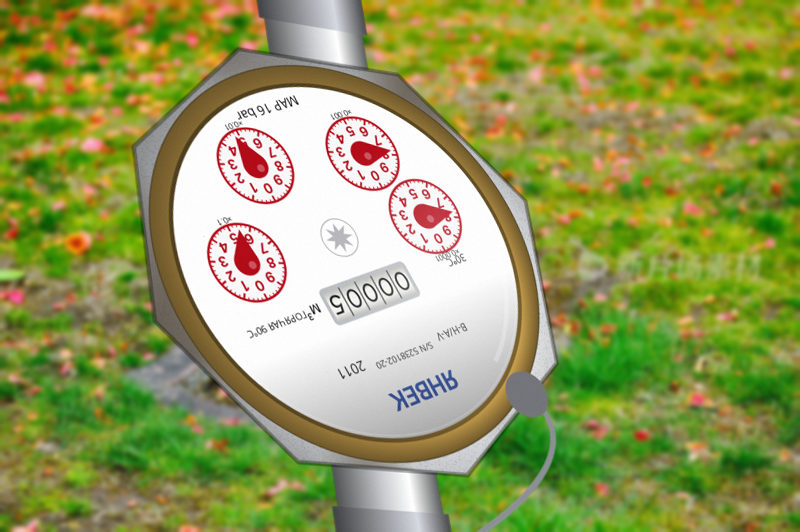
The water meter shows 5.5477m³
